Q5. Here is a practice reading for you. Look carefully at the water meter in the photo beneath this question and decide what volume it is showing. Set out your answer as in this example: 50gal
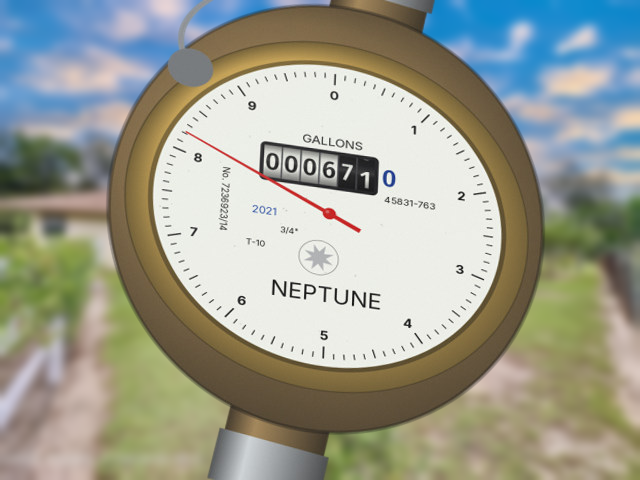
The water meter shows 6708.2gal
